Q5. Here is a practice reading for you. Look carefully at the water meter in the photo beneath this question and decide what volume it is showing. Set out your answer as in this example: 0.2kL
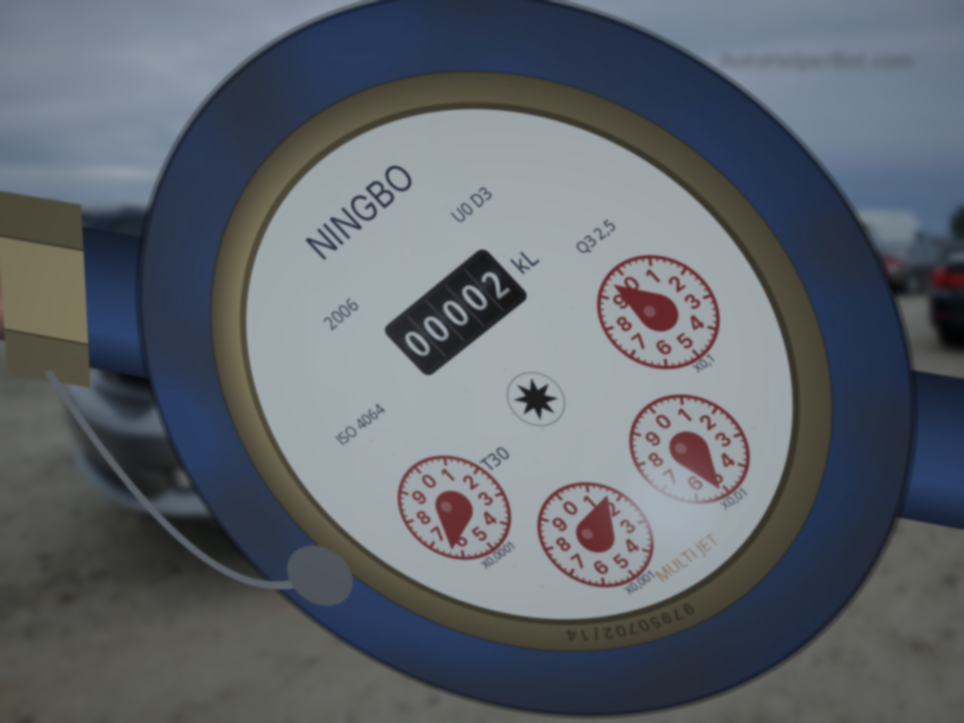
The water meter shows 1.9516kL
